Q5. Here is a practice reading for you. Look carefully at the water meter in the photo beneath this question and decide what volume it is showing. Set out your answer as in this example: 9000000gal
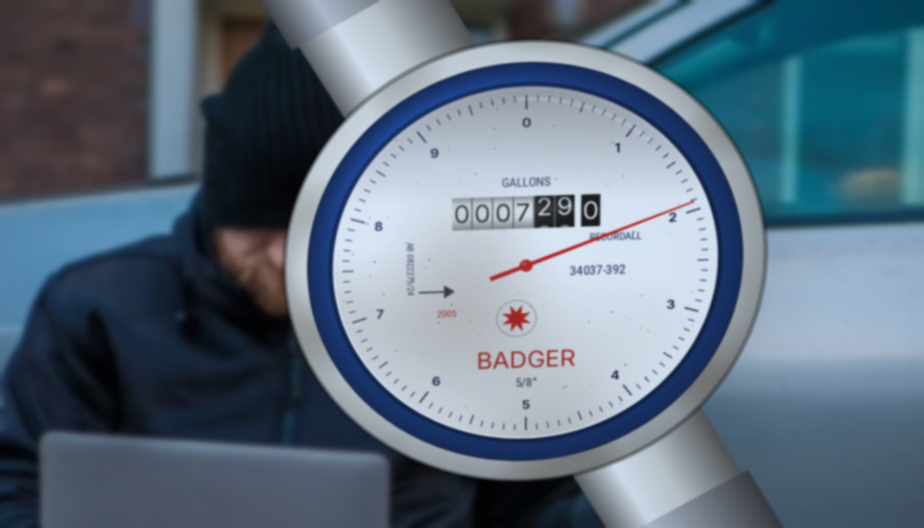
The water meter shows 7291.9gal
